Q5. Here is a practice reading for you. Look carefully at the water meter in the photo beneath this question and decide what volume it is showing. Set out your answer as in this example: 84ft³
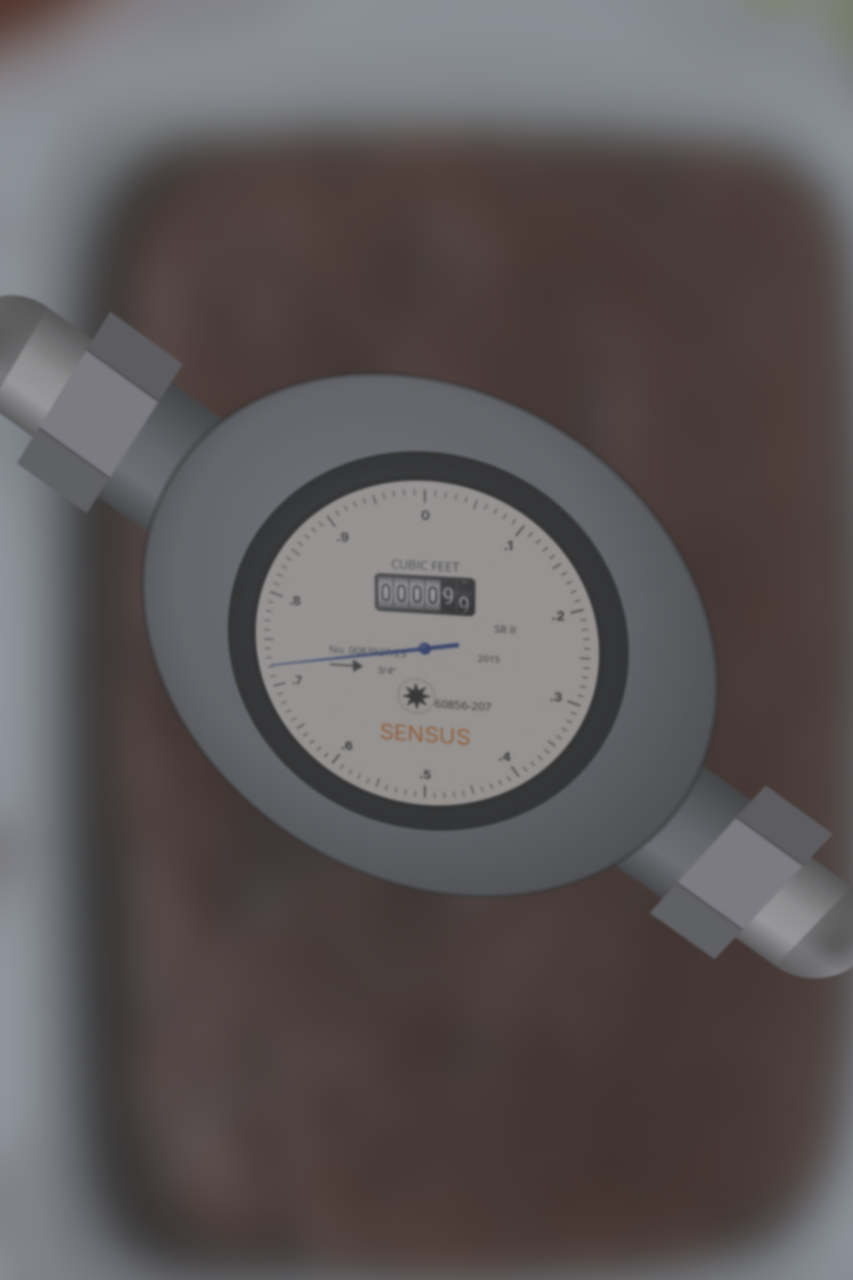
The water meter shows 98.72ft³
